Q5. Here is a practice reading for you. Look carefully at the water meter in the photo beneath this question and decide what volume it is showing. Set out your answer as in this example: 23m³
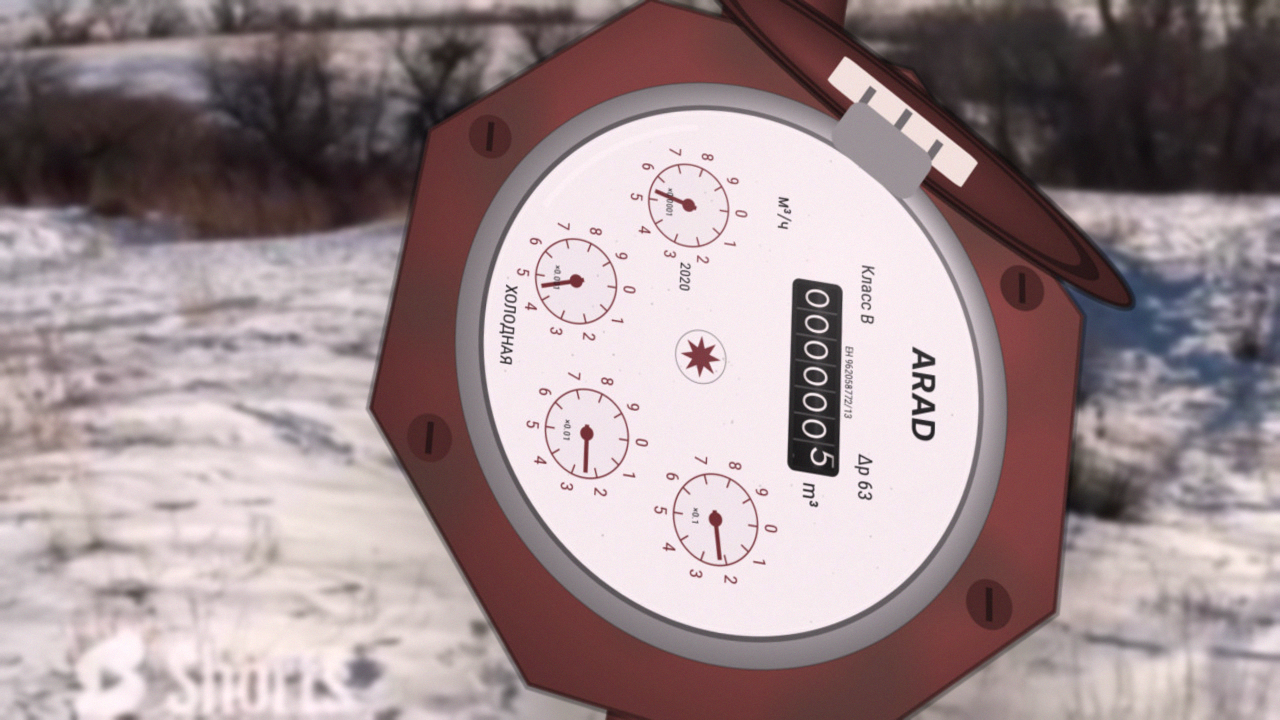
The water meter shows 5.2245m³
